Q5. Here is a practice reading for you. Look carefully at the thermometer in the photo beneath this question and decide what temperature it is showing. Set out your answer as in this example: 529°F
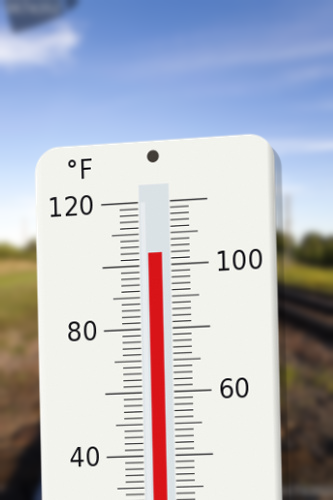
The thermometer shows 104°F
